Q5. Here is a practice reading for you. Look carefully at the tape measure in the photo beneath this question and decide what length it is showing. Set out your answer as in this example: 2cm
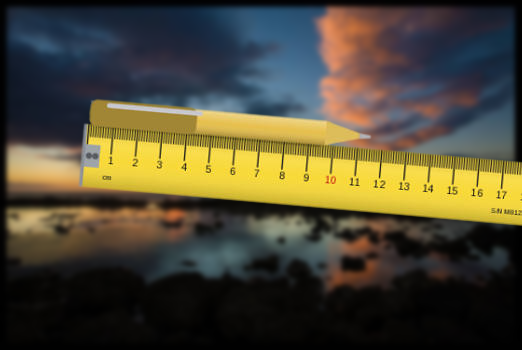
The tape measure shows 11.5cm
